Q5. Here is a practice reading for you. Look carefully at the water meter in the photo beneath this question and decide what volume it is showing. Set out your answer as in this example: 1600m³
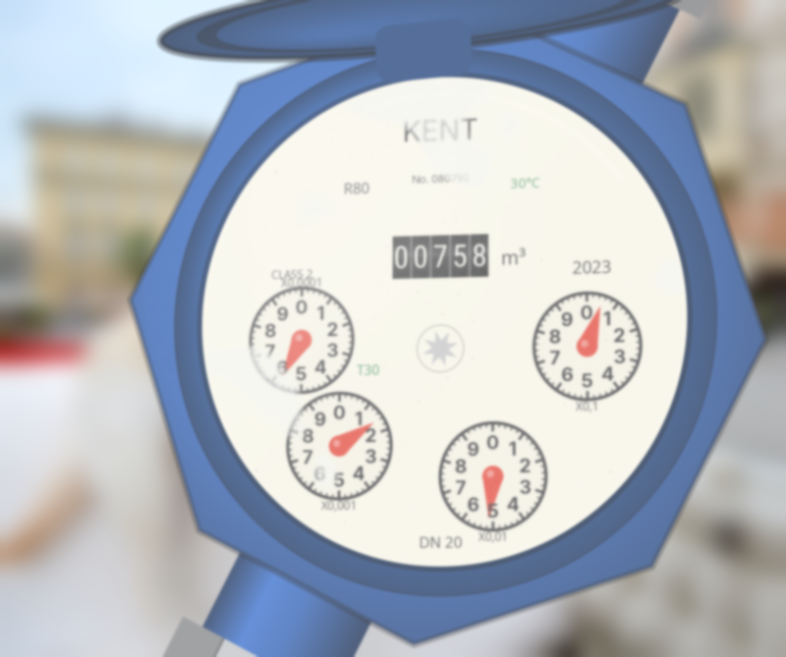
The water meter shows 758.0515m³
